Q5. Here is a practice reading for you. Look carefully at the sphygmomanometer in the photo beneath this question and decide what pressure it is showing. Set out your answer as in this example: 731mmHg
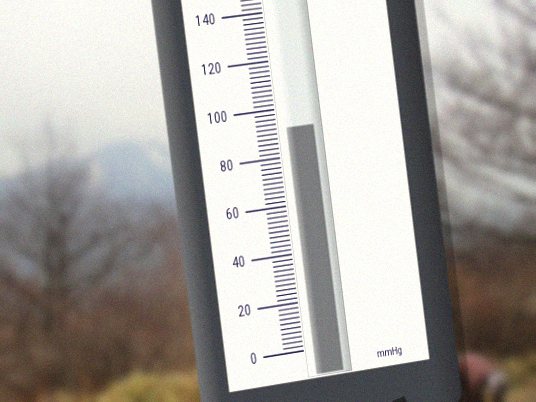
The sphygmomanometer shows 92mmHg
